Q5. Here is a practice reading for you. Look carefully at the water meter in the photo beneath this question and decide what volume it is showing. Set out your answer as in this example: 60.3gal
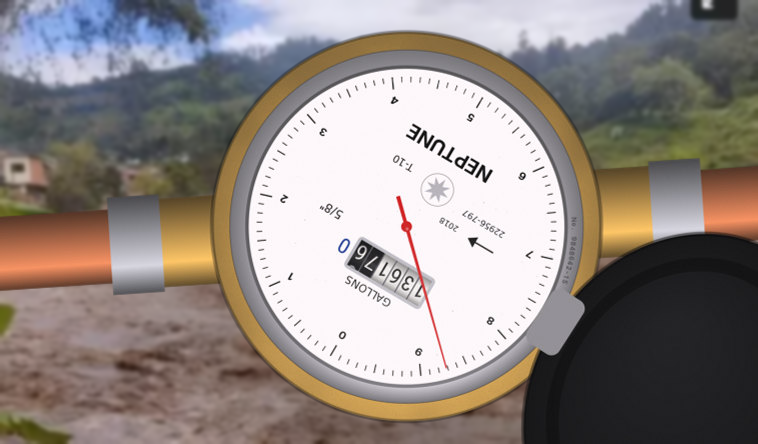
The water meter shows 1361758.7gal
